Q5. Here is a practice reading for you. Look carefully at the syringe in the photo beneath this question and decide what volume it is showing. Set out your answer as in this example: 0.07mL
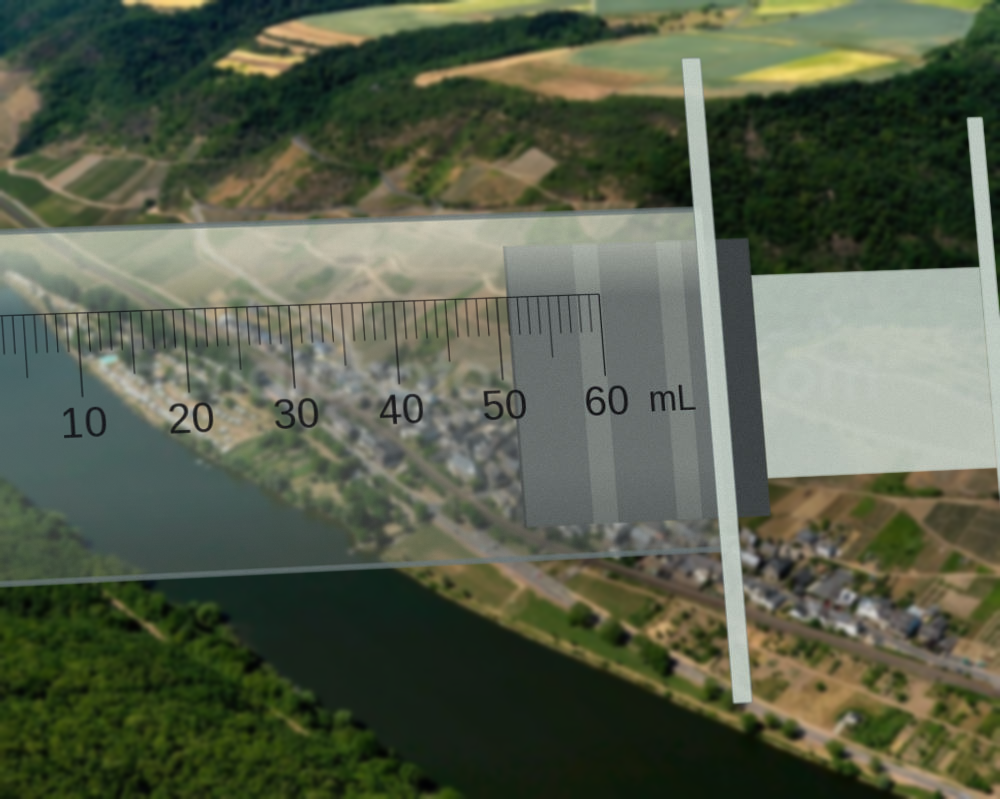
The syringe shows 51mL
